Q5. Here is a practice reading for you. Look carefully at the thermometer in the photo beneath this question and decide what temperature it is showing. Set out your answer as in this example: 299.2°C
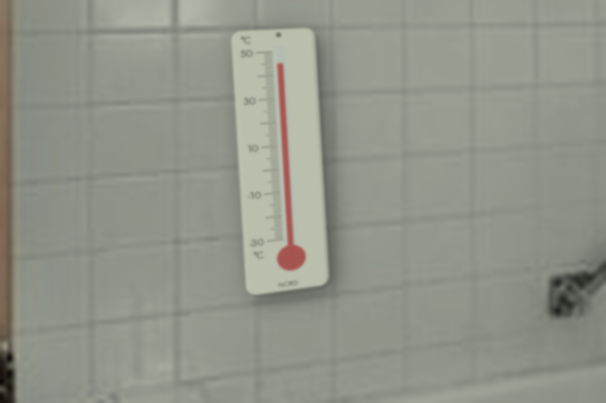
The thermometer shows 45°C
